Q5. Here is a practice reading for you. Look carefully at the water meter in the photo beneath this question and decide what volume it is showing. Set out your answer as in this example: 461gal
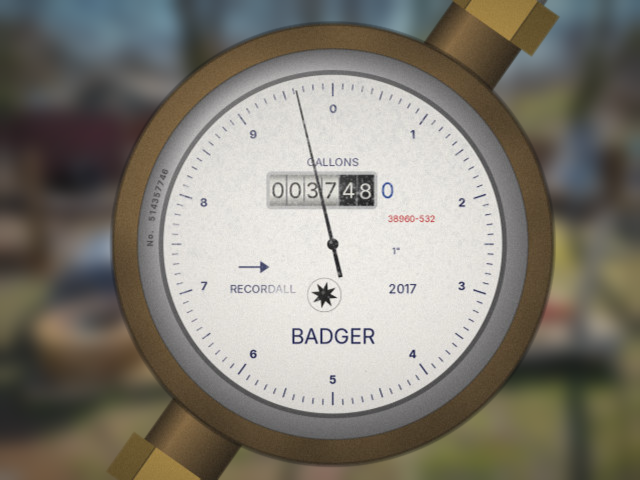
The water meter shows 37479.6gal
